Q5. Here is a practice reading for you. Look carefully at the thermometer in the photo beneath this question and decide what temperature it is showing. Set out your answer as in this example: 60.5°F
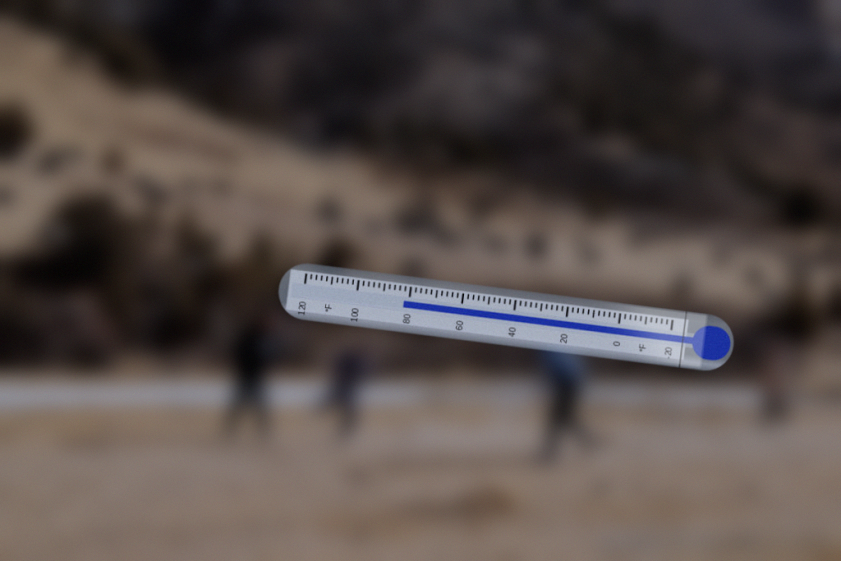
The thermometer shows 82°F
